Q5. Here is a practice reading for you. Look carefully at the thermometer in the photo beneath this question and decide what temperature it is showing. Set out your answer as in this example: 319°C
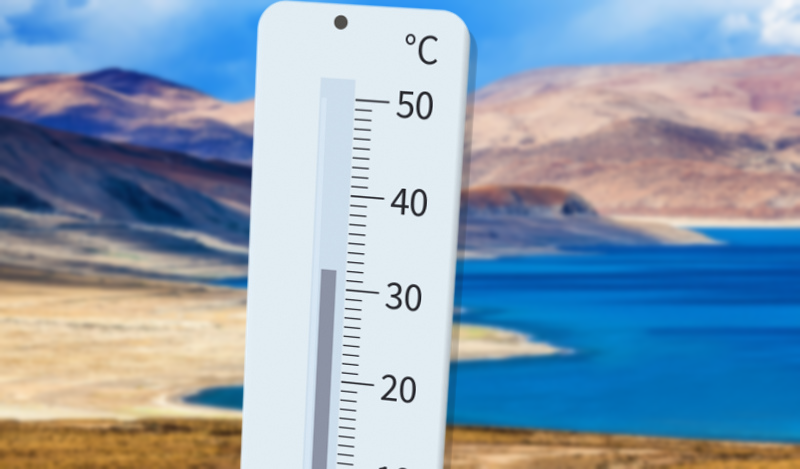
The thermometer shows 32°C
